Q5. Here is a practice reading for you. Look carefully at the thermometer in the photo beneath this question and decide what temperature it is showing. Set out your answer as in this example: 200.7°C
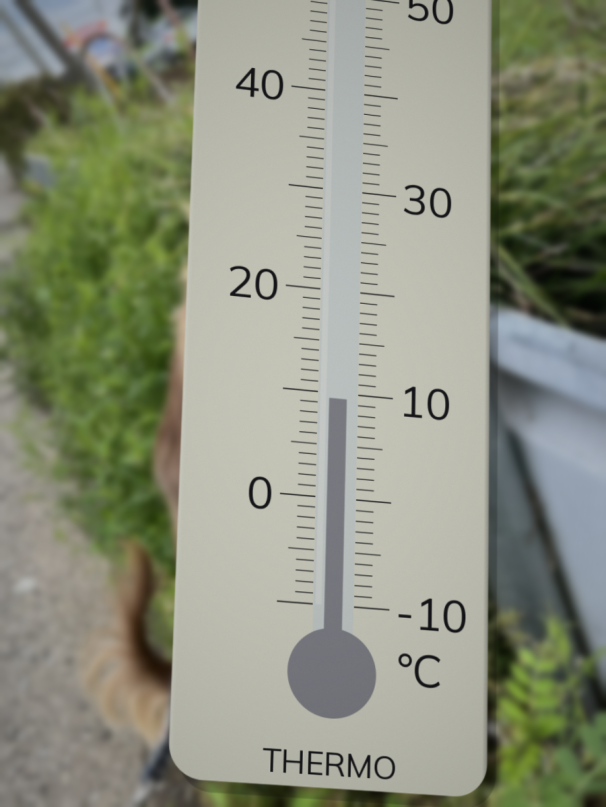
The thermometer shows 9.5°C
